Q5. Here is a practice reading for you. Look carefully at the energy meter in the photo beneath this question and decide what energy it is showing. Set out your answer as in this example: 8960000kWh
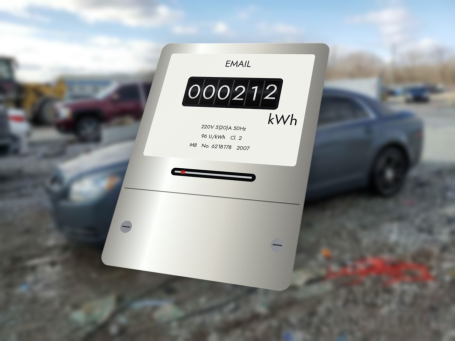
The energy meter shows 212kWh
